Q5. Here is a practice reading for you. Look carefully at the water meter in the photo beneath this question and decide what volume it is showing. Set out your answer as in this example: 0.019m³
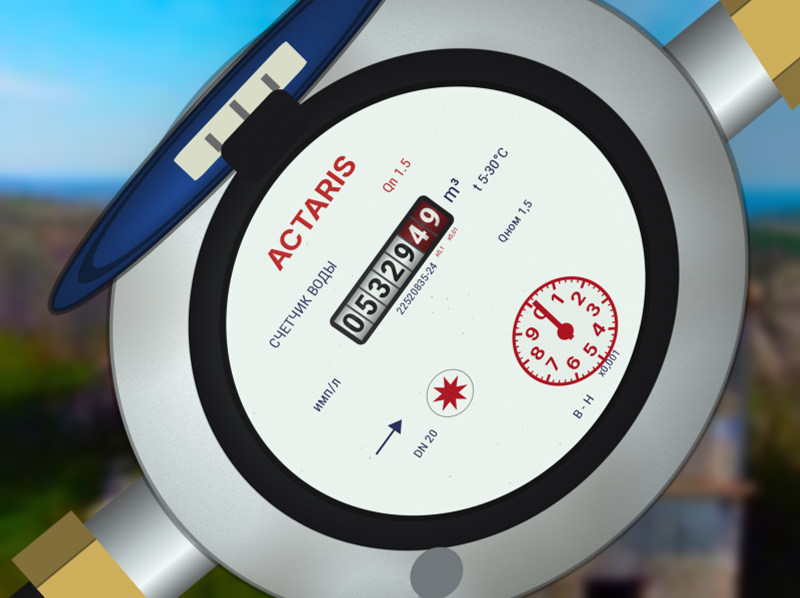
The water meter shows 5329.490m³
